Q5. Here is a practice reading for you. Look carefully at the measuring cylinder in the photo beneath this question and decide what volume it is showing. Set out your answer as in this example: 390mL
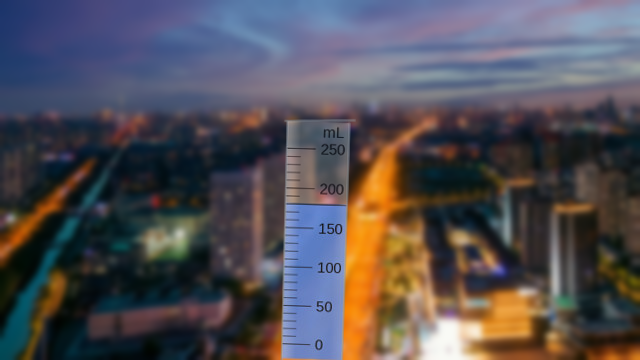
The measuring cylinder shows 180mL
